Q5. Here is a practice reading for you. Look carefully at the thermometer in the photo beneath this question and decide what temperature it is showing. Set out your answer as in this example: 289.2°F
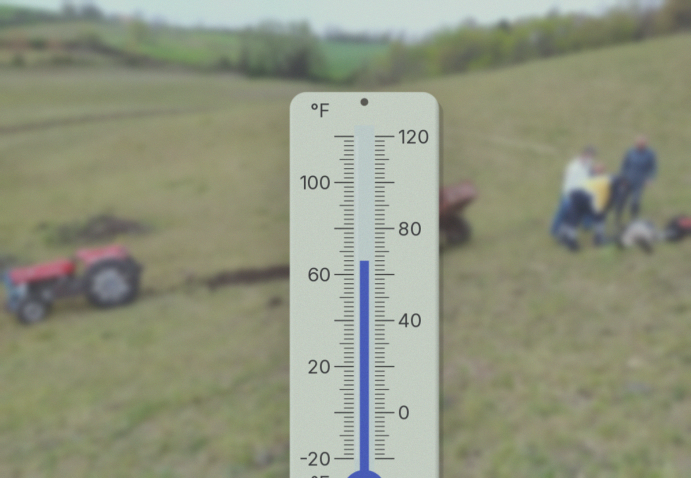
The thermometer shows 66°F
